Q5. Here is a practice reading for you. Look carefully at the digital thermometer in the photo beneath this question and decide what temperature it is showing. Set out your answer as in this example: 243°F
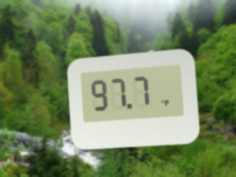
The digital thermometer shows 97.7°F
